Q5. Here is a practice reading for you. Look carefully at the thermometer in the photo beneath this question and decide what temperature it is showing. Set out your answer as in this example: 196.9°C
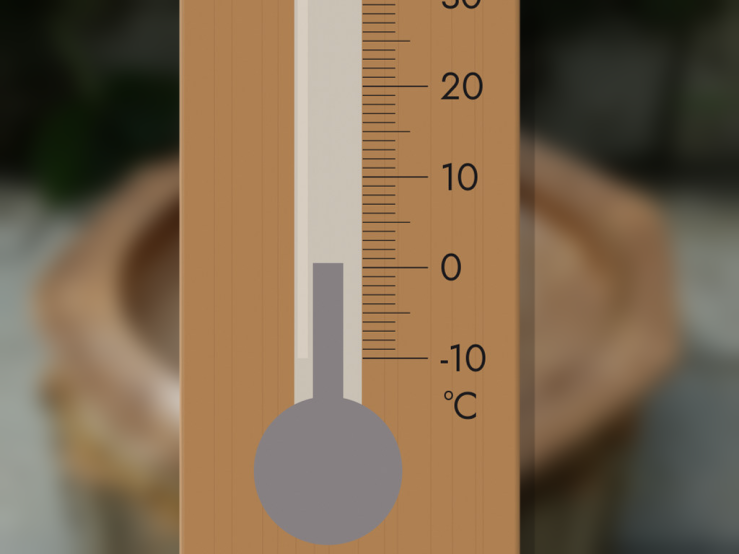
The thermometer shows 0.5°C
